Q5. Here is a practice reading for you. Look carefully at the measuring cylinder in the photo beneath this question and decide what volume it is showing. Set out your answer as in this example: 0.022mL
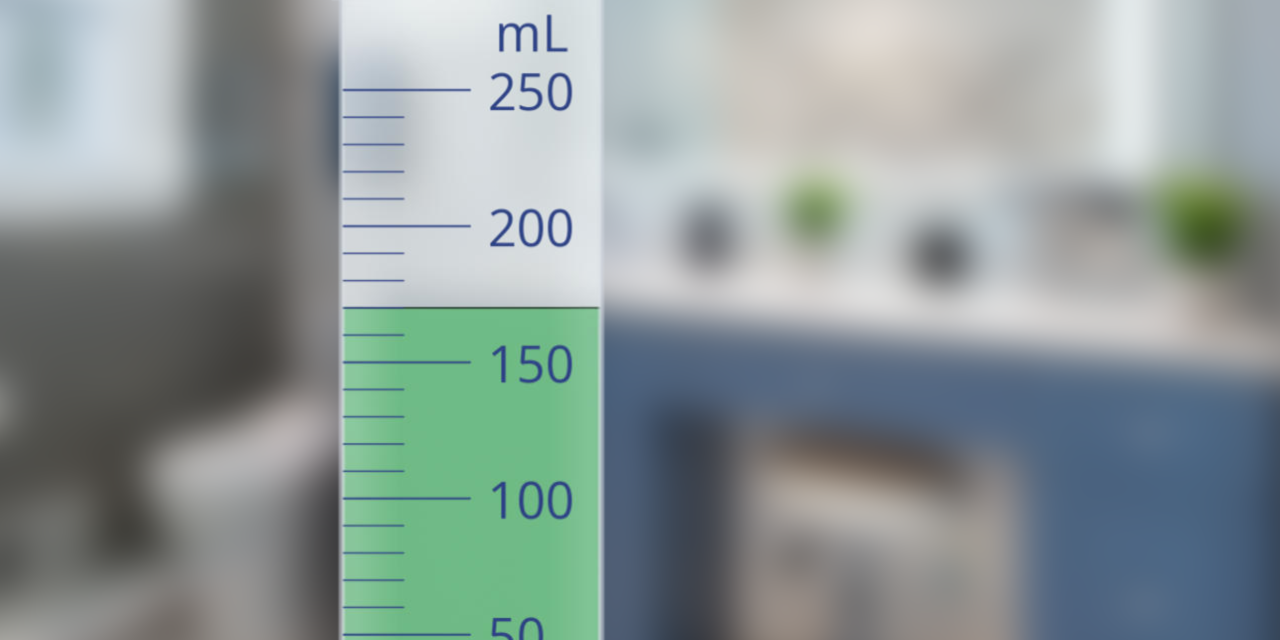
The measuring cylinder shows 170mL
